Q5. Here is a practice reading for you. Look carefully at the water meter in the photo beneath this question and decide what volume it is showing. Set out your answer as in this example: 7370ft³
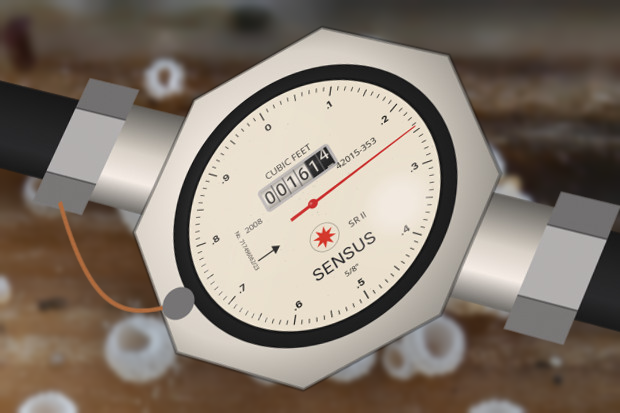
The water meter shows 1614.24ft³
